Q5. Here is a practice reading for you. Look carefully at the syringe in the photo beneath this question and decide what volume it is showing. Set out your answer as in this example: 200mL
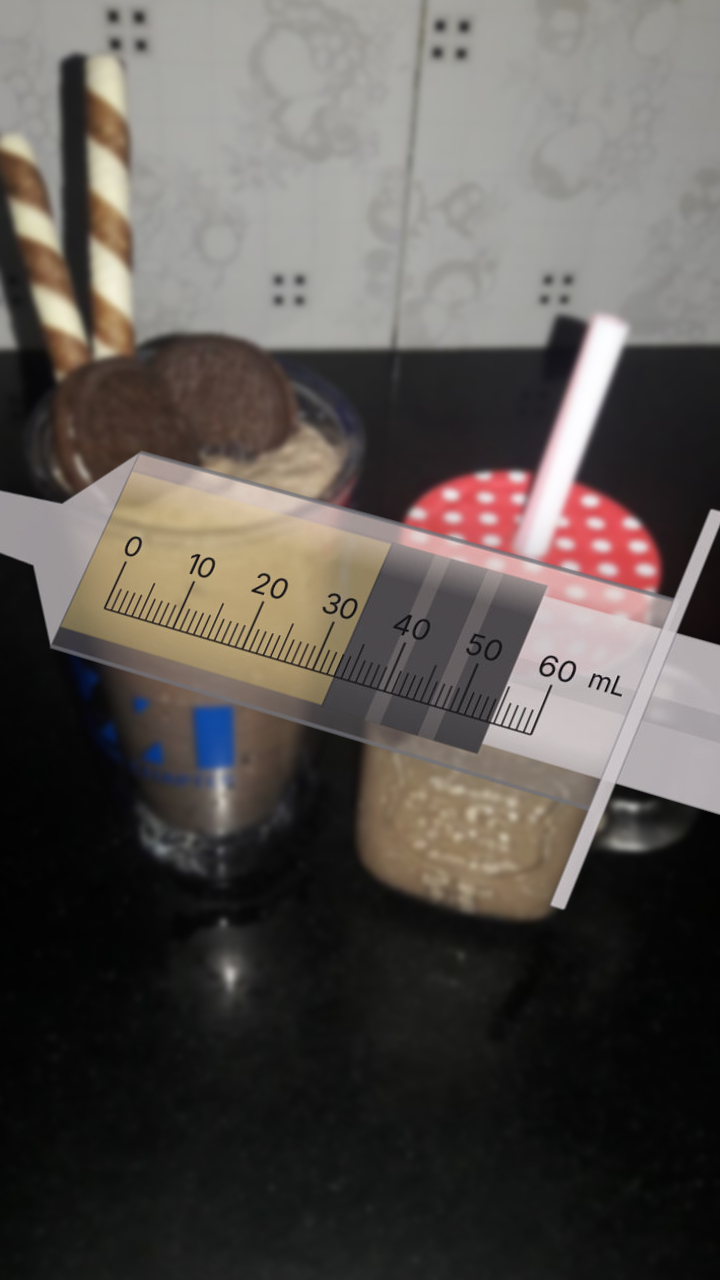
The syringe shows 33mL
